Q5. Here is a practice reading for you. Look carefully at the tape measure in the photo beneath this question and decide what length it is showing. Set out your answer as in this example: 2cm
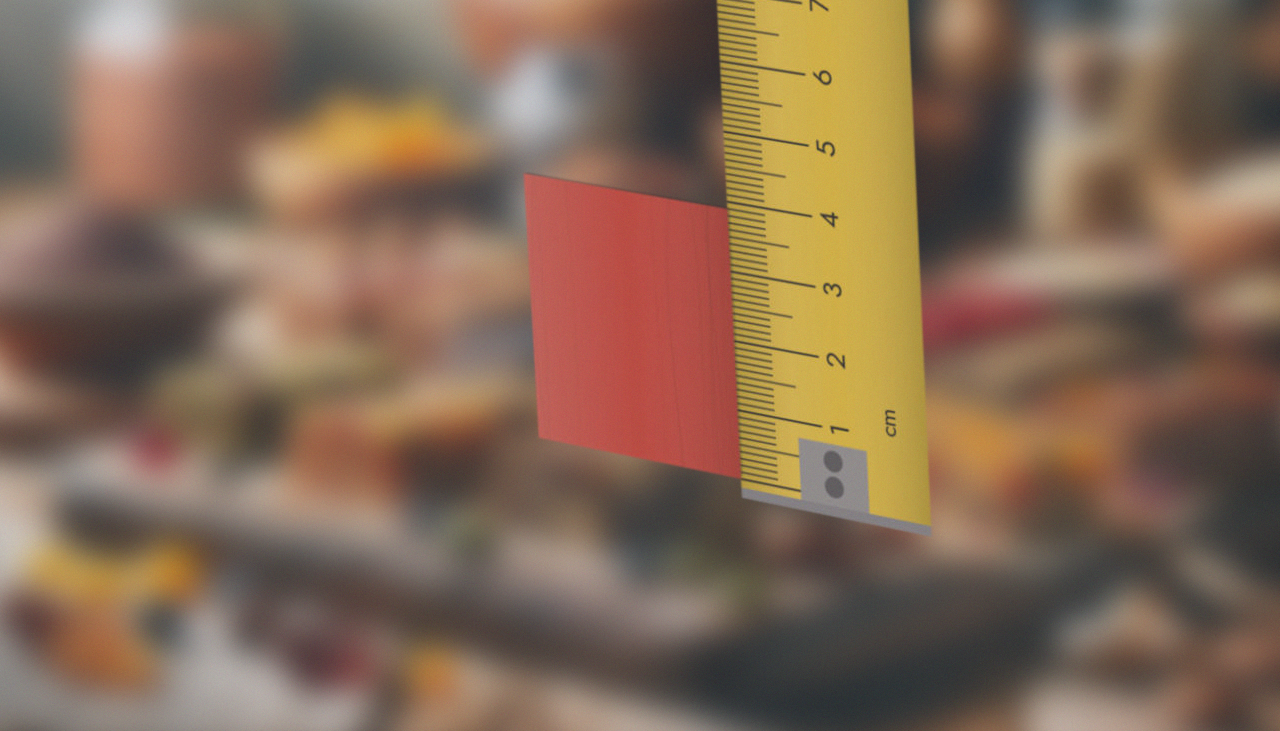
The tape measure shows 3.9cm
